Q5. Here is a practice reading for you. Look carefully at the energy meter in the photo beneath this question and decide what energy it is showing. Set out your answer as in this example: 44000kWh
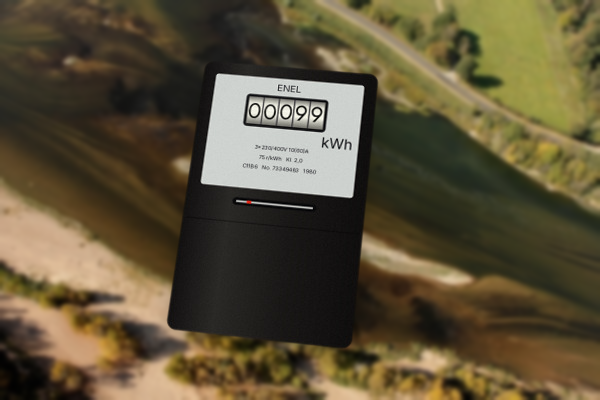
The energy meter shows 99kWh
